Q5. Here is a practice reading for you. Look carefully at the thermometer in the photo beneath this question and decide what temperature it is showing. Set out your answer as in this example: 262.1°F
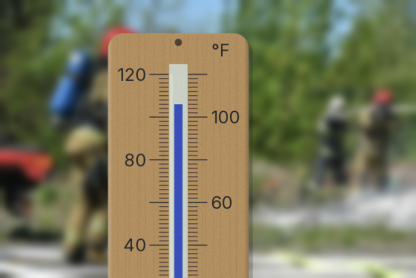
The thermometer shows 106°F
